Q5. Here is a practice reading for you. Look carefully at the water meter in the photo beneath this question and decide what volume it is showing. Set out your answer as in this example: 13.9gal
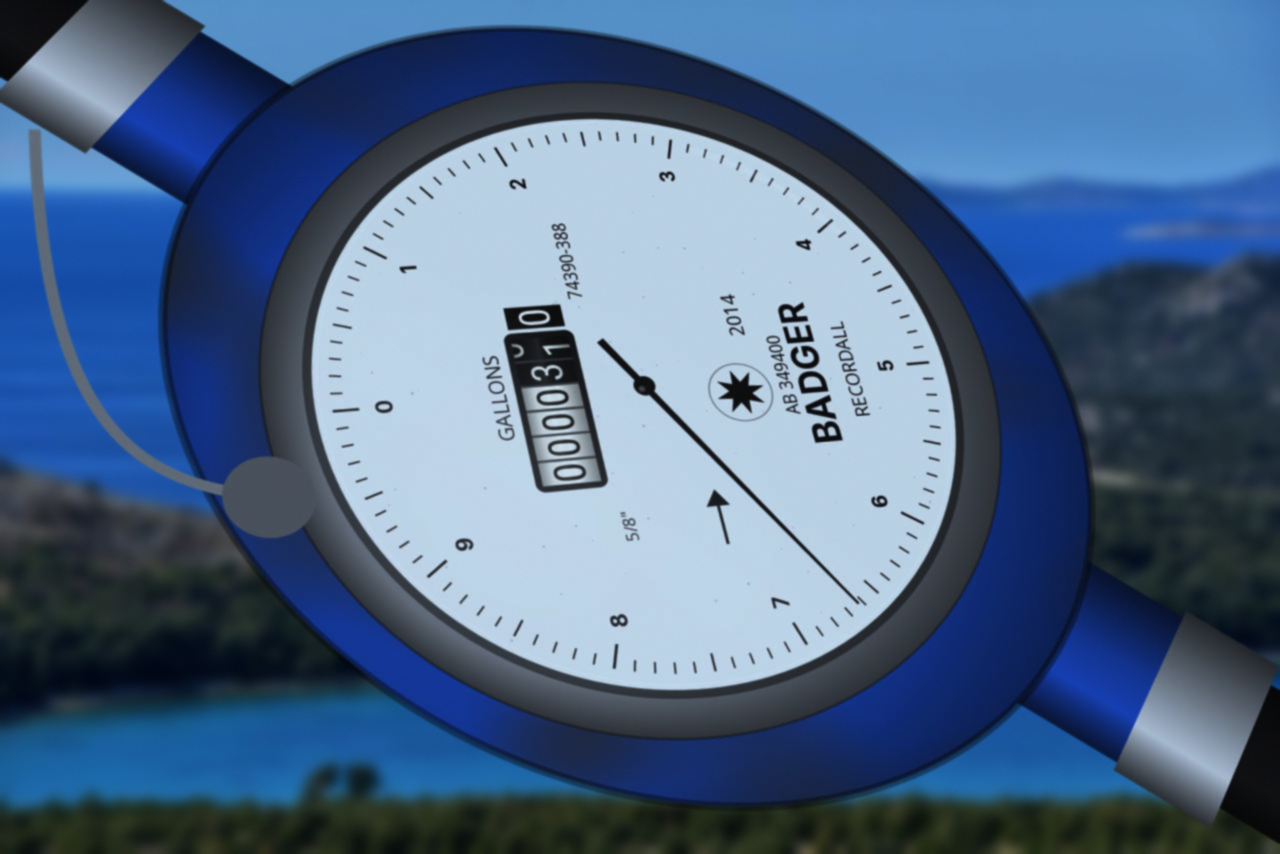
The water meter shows 306.6gal
